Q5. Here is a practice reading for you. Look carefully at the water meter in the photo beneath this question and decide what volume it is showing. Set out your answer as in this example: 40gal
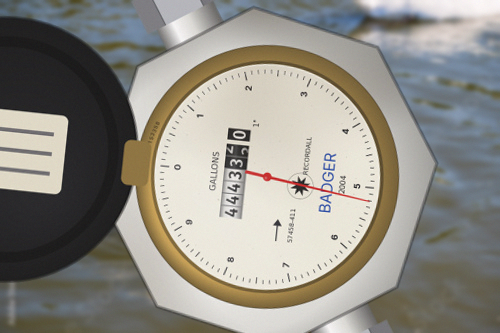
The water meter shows 4443325.2gal
